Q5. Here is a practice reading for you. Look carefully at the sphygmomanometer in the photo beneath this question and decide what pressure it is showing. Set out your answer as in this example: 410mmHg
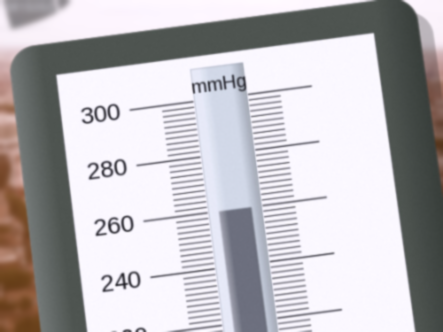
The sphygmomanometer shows 260mmHg
